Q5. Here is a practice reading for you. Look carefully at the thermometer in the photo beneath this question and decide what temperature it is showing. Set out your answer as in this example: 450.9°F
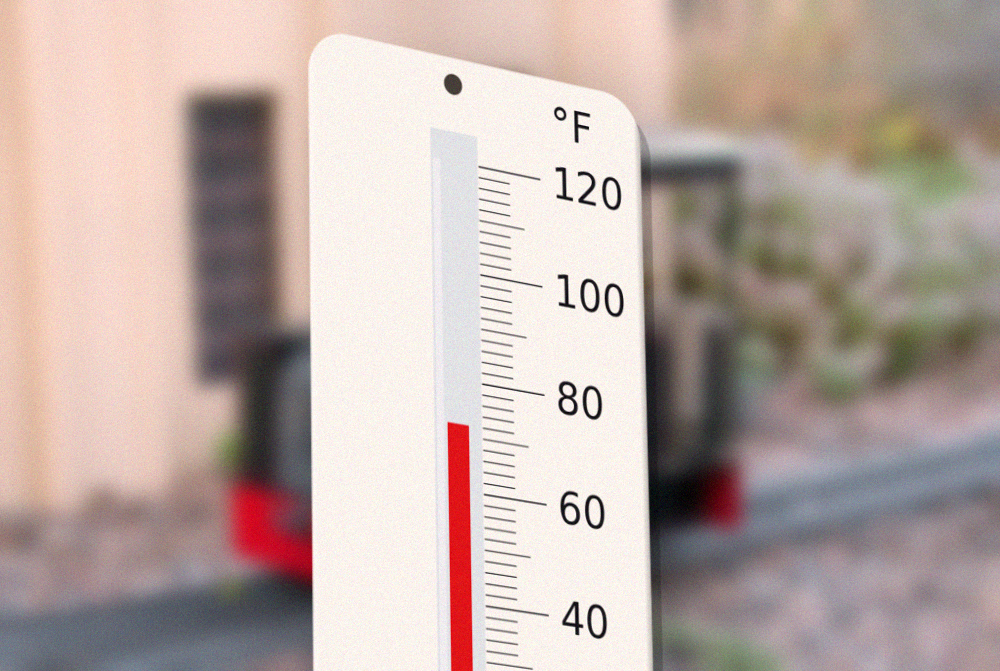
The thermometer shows 72°F
